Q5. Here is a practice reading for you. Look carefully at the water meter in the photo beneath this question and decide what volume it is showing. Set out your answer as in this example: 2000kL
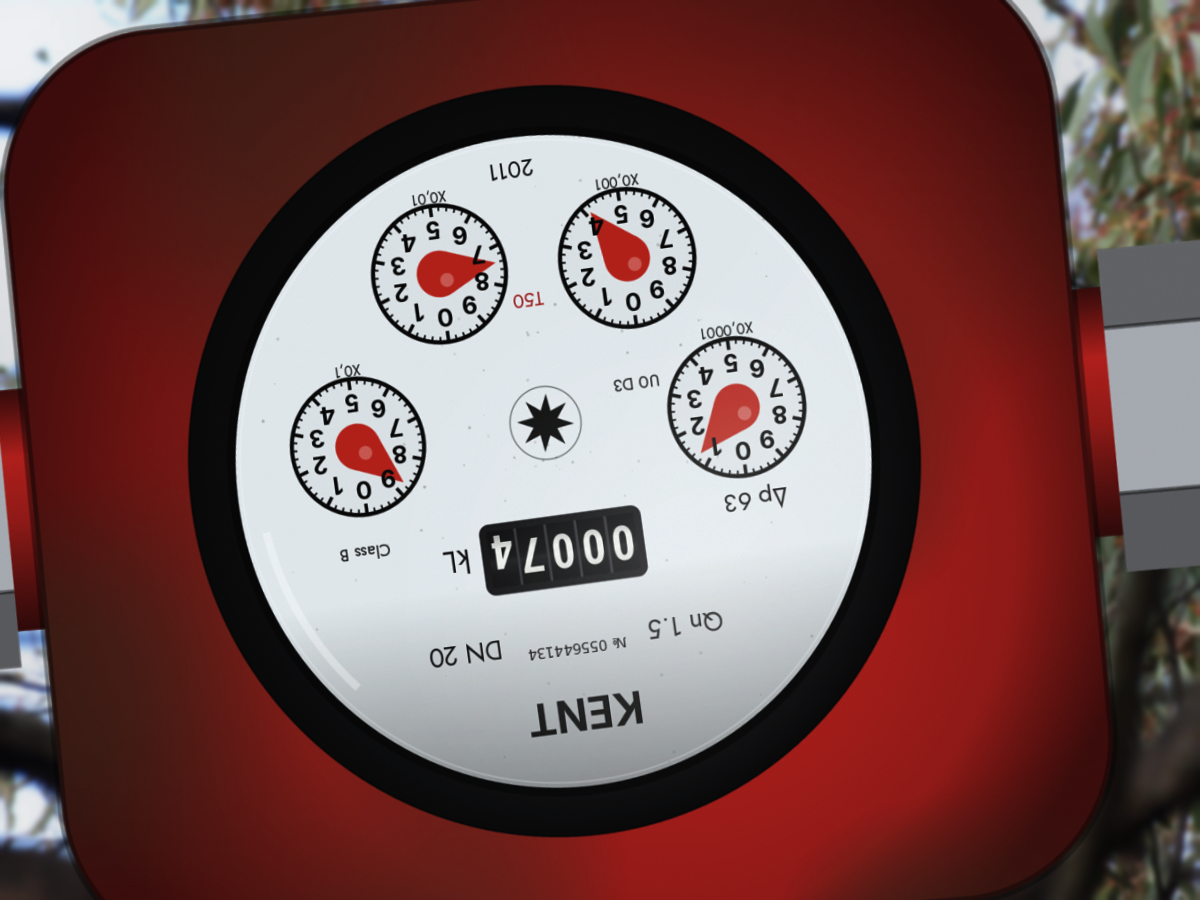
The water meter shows 73.8741kL
